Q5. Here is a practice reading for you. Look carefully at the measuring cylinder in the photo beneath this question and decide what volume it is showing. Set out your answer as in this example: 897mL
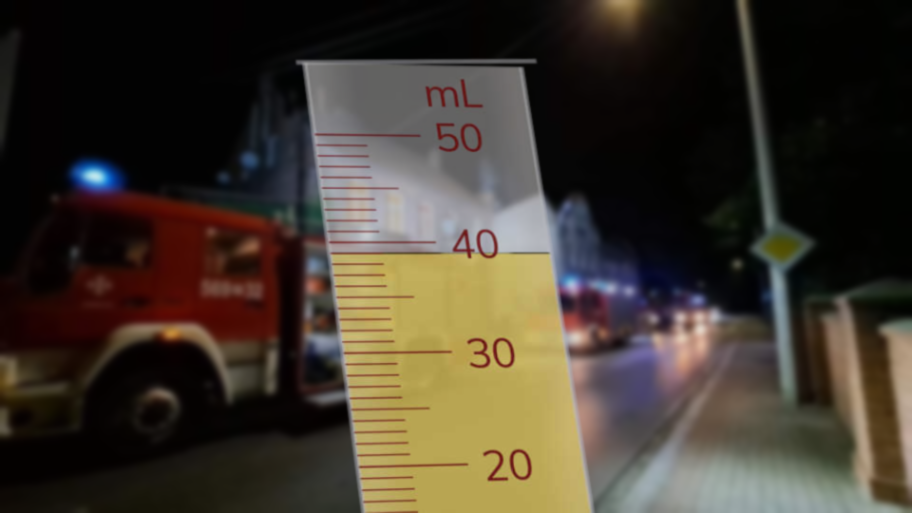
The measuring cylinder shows 39mL
